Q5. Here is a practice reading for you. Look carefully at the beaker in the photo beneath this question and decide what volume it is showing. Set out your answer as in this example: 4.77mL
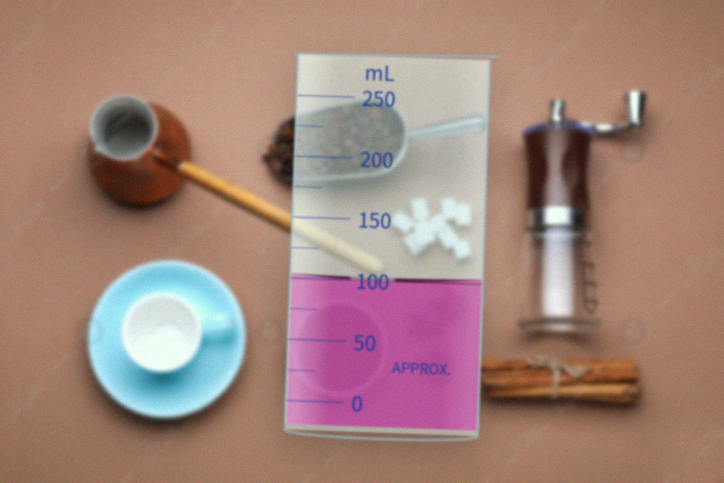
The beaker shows 100mL
